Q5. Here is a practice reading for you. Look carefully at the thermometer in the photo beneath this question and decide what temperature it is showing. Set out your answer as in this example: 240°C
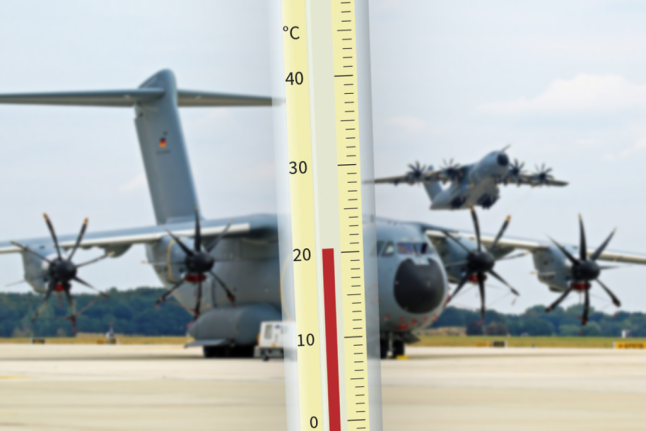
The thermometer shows 20.5°C
